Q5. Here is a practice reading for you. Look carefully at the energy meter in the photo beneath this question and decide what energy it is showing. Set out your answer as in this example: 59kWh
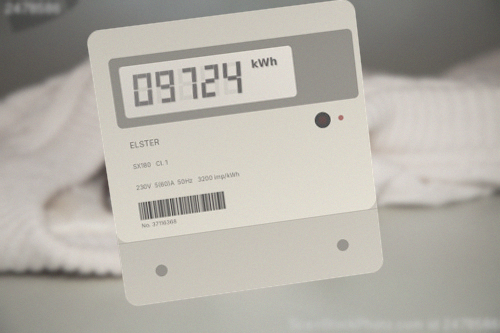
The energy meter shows 9724kWh
